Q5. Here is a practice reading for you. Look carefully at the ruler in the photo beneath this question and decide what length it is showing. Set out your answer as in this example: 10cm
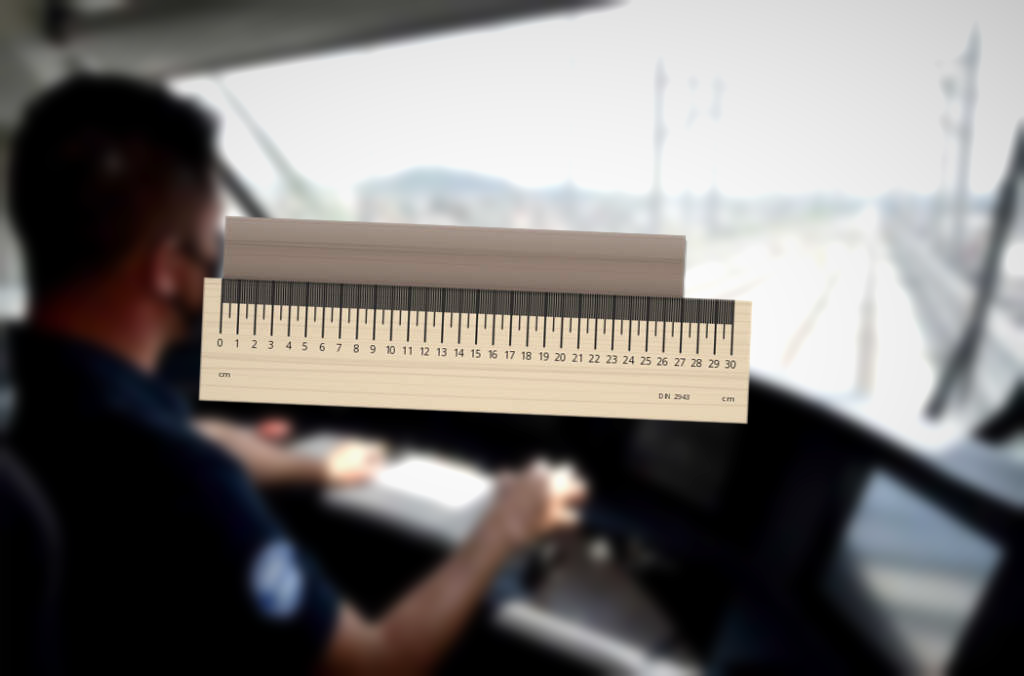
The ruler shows 27cm
